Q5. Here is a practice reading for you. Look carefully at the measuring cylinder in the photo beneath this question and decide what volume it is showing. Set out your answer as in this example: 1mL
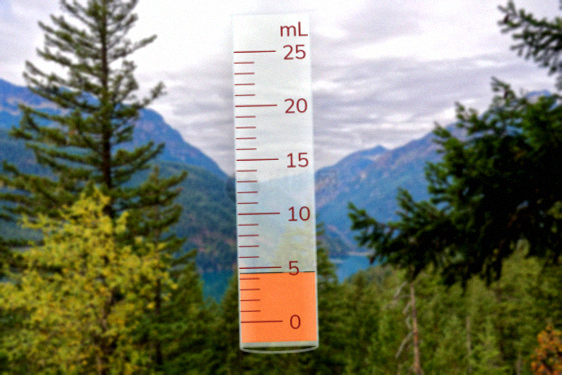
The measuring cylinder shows 4.5mL
